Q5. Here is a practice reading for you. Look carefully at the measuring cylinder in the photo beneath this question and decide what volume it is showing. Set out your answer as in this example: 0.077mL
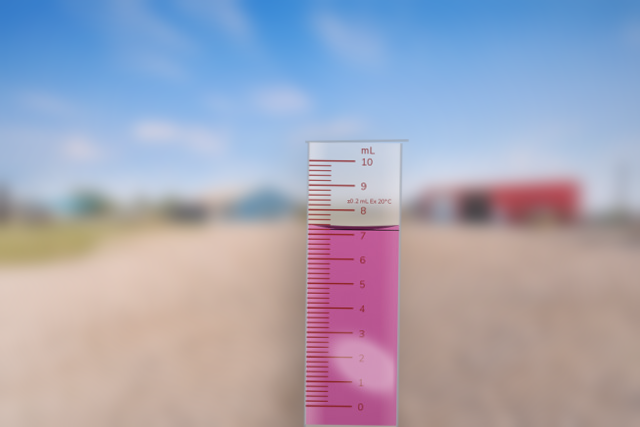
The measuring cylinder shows 7.2mL
